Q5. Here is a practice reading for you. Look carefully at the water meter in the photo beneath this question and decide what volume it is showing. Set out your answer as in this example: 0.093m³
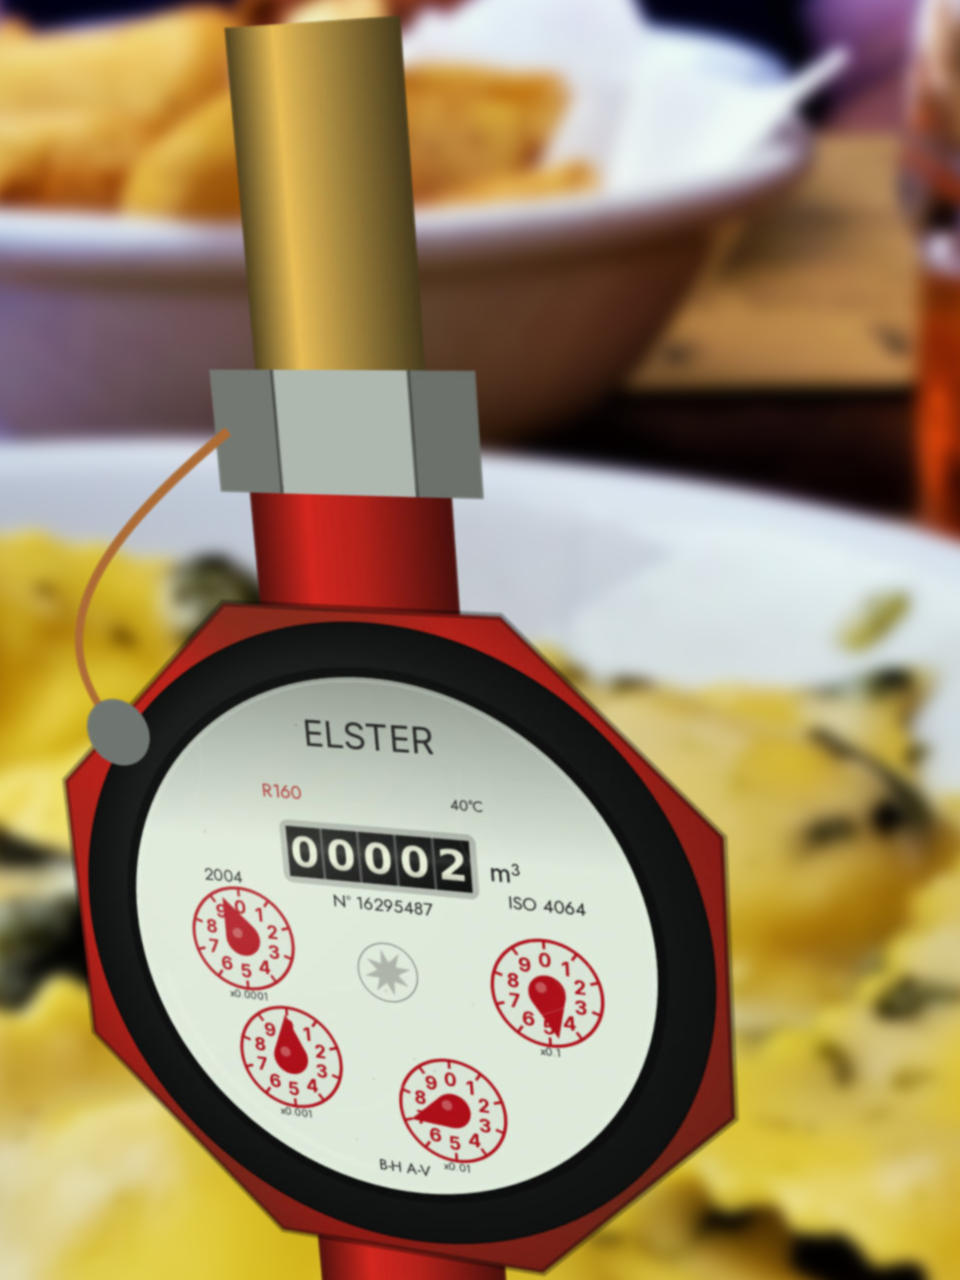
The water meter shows 2.4699m³
